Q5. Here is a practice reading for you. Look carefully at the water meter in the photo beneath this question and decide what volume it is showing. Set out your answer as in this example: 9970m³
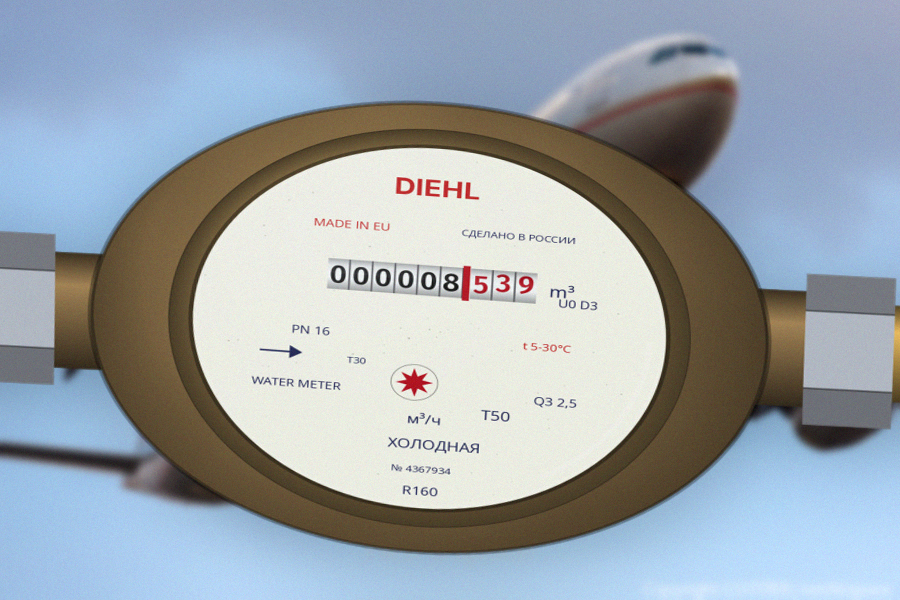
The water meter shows 8.539m³
